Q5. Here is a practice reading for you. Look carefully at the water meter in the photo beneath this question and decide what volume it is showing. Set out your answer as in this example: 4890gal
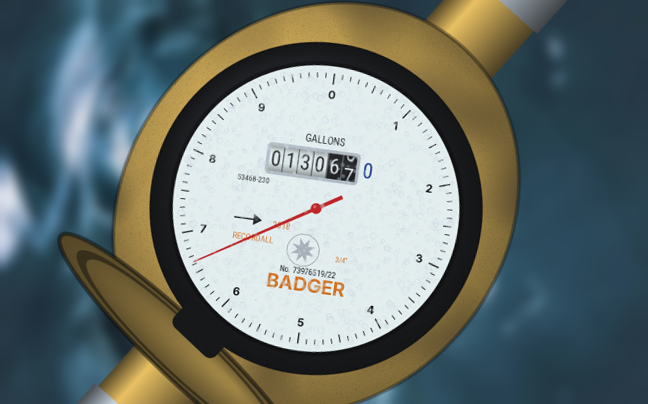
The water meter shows 130666.6gal
